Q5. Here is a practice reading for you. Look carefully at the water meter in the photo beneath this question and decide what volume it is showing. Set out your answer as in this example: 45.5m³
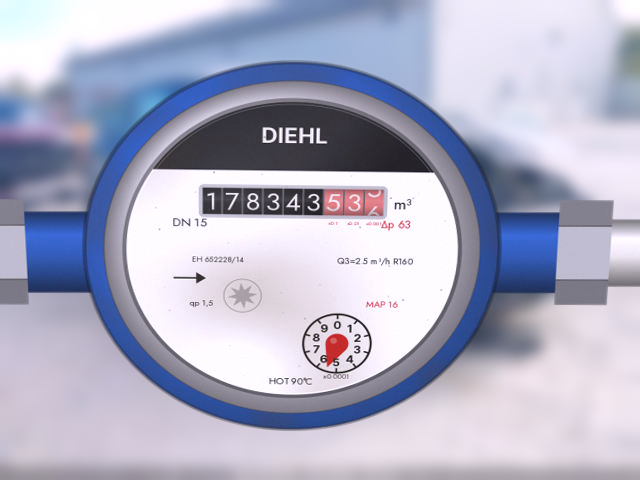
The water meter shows 178343.5355m³
